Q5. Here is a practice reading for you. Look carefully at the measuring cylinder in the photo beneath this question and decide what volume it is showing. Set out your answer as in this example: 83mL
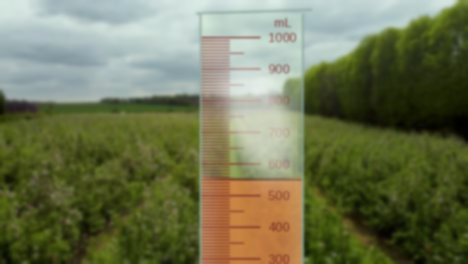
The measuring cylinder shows 550mL
